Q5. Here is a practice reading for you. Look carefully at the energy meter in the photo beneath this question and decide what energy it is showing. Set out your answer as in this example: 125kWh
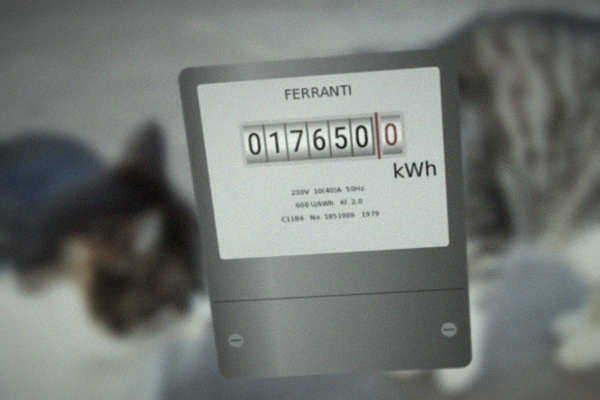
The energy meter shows 17650.0kWh
